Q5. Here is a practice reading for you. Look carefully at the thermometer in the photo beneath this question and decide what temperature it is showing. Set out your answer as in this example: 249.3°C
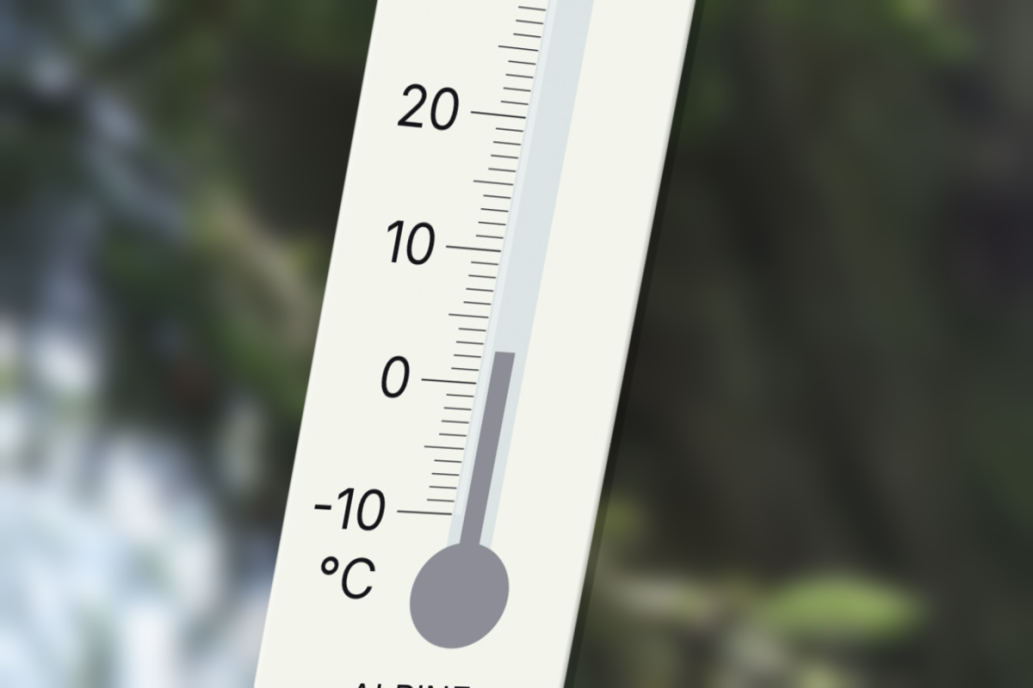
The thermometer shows 2.5°C
